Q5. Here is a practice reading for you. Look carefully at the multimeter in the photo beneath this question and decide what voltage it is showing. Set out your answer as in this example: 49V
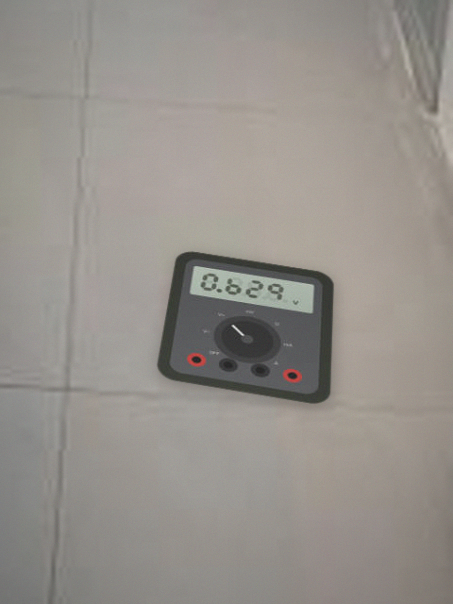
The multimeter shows 0.629V
